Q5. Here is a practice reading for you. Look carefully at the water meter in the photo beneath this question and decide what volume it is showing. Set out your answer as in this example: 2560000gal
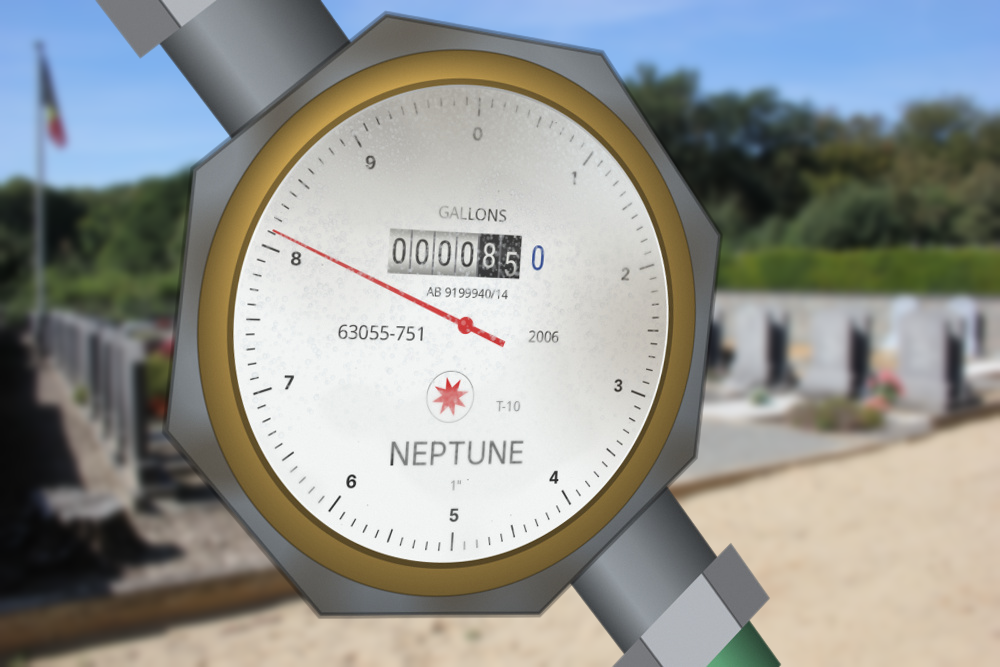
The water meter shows 848.1gal
